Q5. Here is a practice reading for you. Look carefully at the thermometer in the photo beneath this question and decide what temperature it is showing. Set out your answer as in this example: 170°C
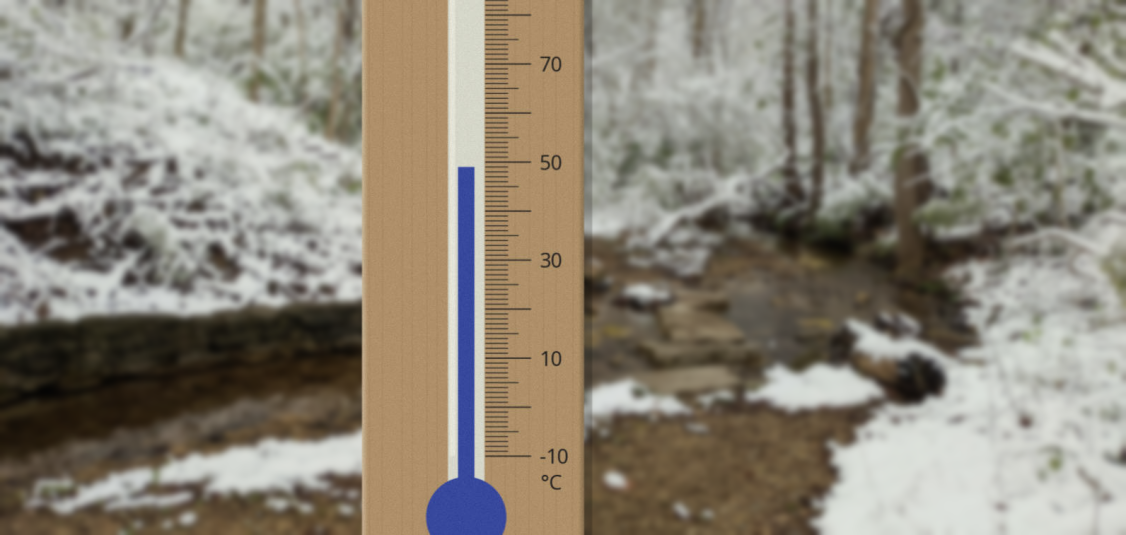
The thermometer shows 49°C
